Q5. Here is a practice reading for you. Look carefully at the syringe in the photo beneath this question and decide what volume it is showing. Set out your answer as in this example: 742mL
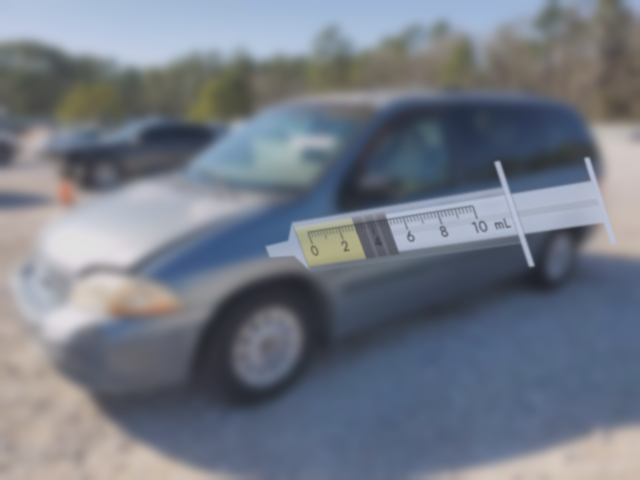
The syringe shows 3mL
